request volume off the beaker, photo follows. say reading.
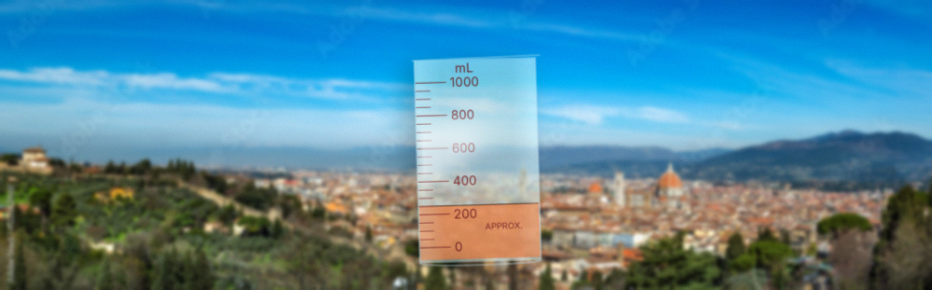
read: 250 mL
